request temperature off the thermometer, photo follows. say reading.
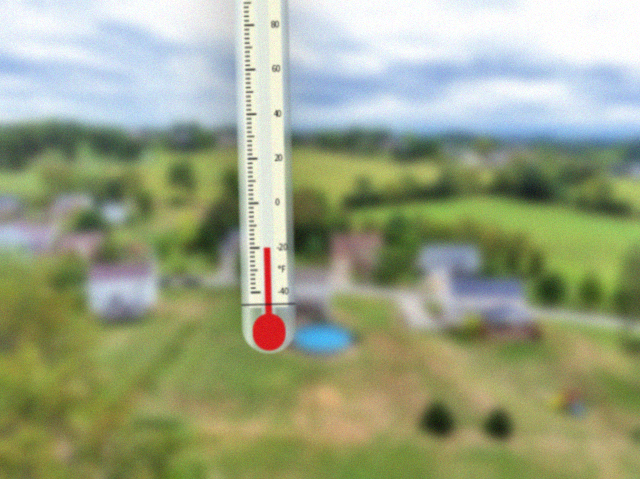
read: -20 °F
